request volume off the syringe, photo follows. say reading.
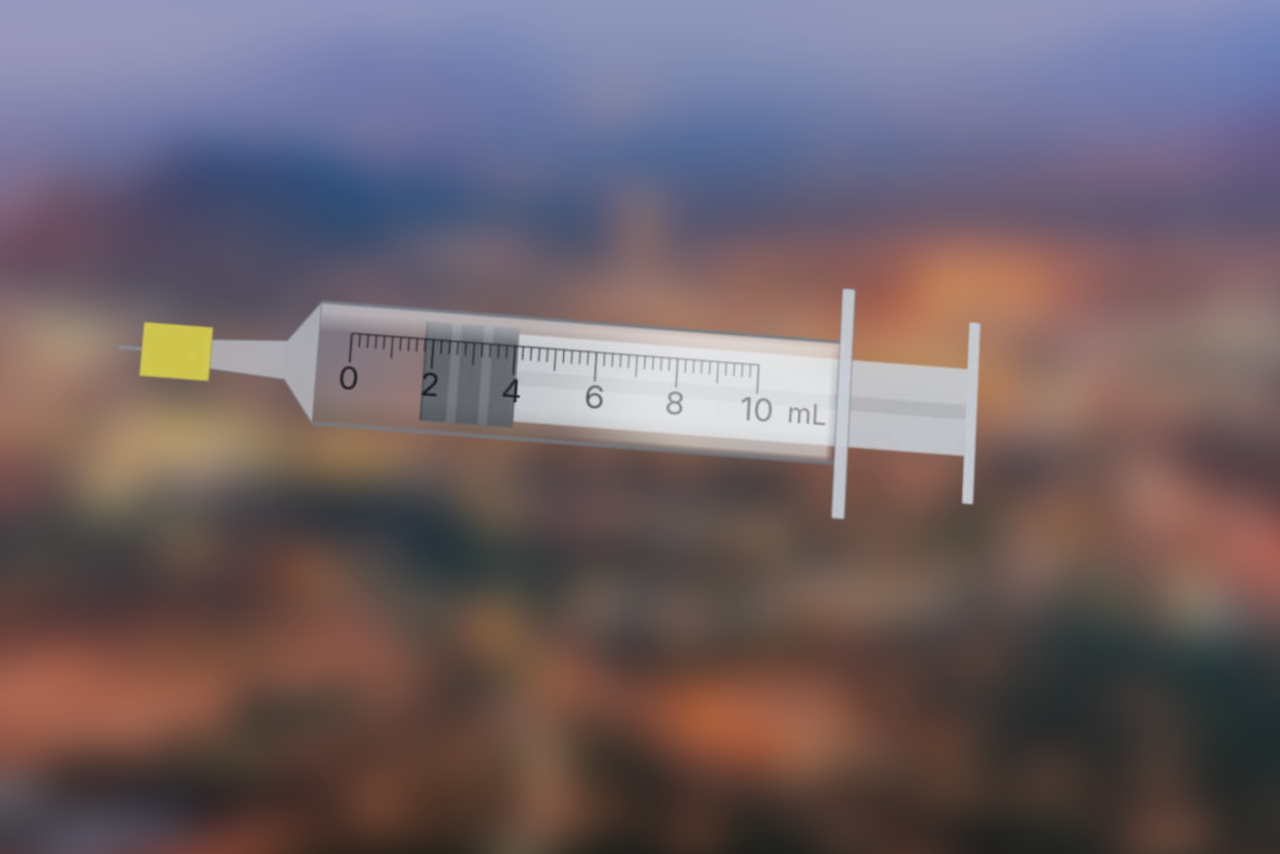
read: 1.8 mL
